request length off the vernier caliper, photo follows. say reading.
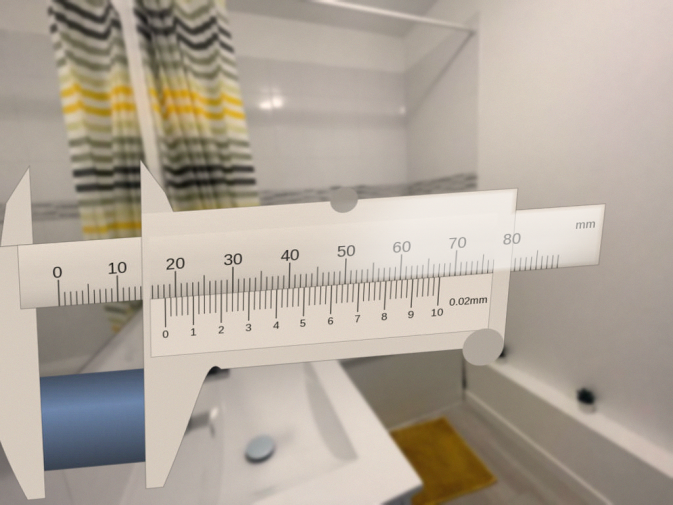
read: 18.2 mm
